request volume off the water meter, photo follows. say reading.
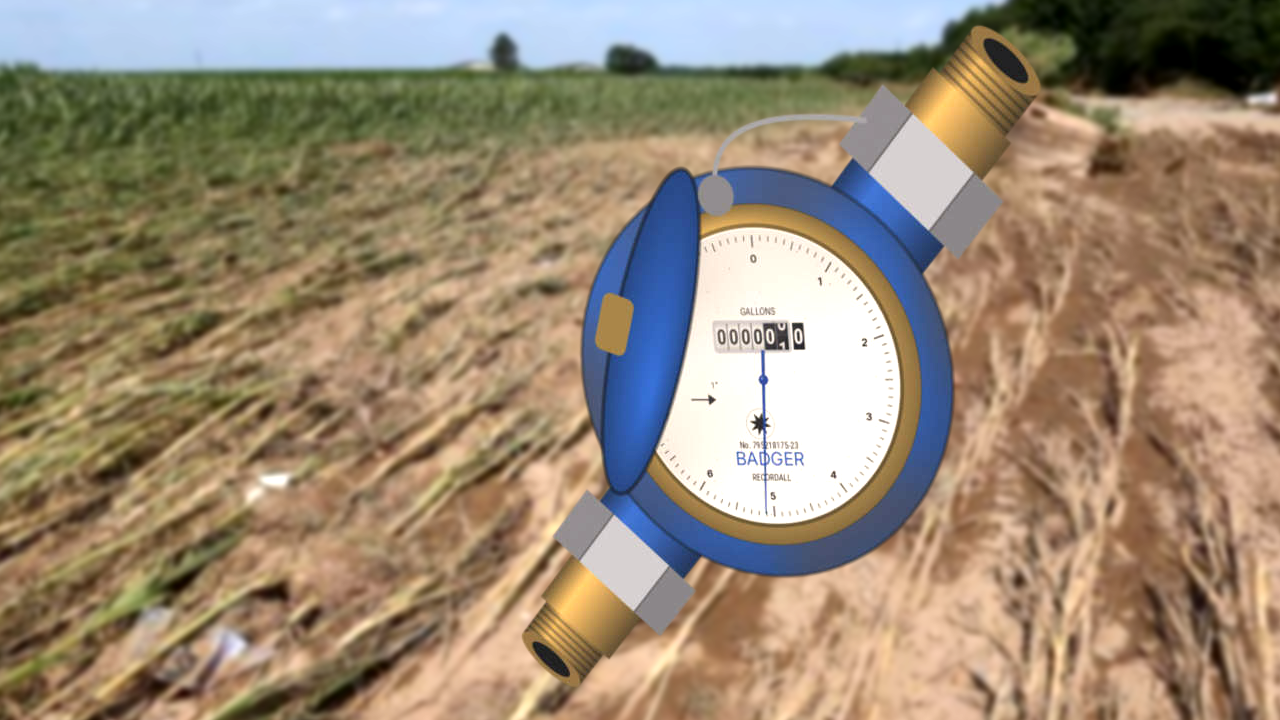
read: 5.1 gal
